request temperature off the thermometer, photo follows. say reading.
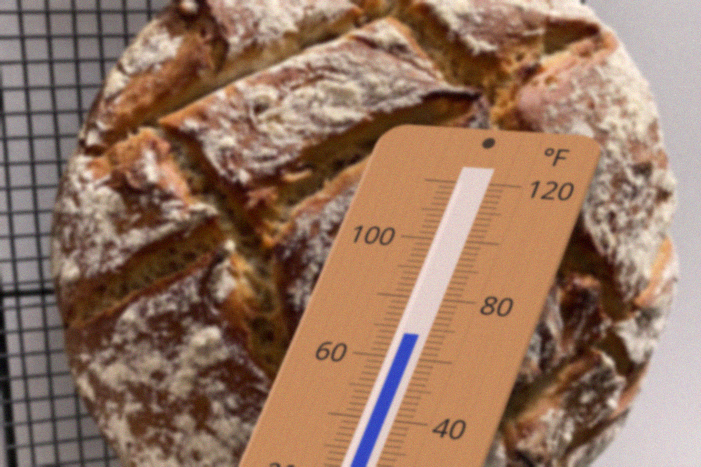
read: 68 °F
